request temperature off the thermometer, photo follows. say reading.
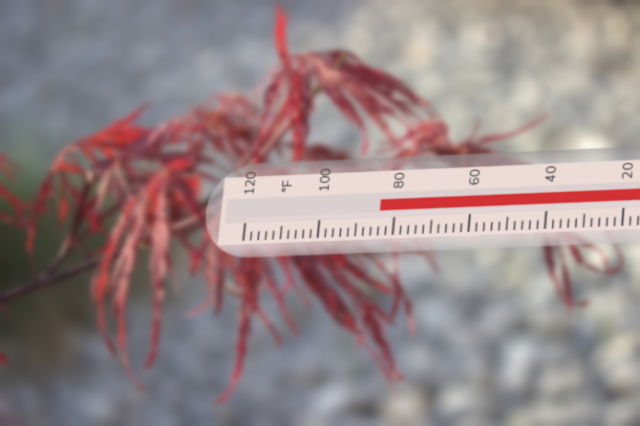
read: 84 °F
